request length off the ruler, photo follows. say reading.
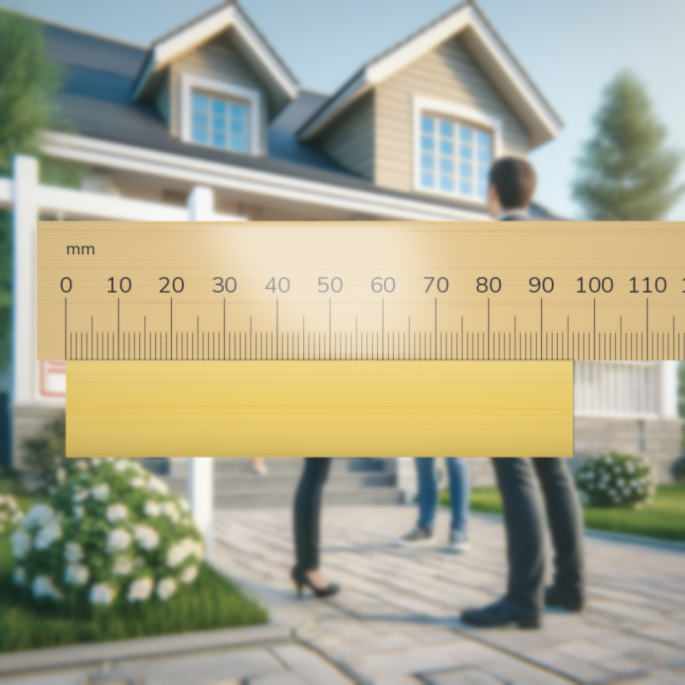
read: 96 mm
